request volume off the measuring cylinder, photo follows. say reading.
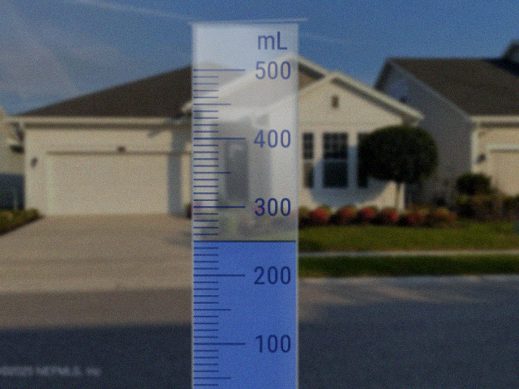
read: 250 mL
